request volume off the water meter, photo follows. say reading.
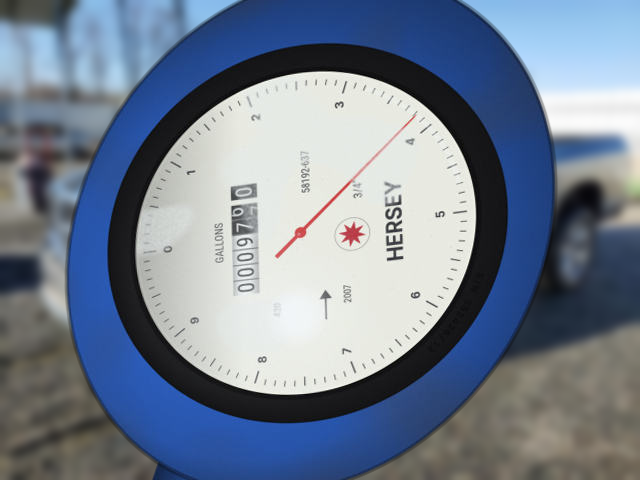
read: 9763.8 gal
